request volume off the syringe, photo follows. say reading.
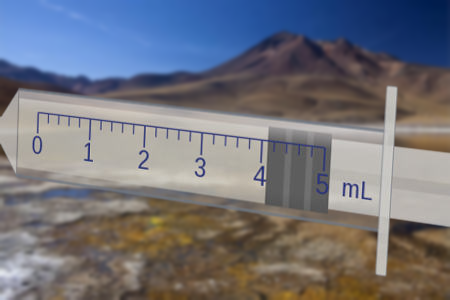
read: 4.1 mL
